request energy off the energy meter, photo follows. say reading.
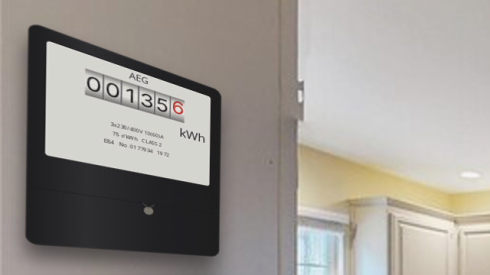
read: 135.6 kWh
